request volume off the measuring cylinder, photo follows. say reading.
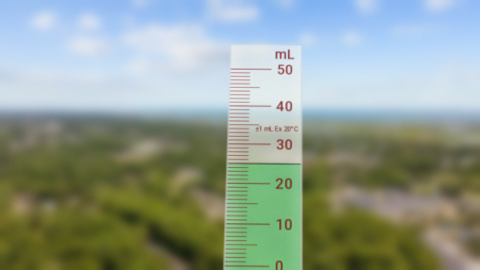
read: 25 mL
